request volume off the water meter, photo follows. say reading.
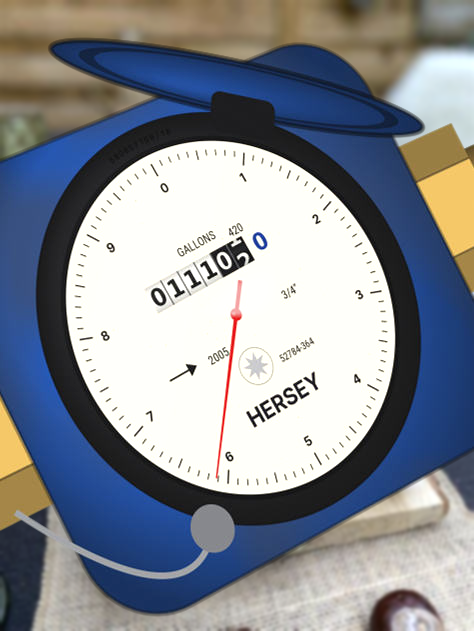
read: 111016.1 gal
